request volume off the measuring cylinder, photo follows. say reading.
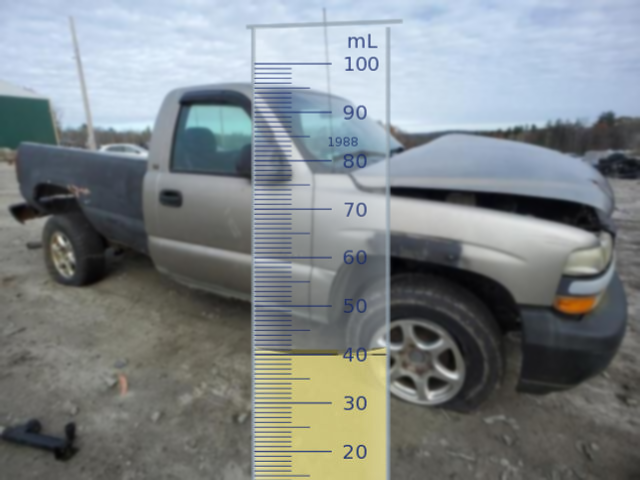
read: 40 mL
